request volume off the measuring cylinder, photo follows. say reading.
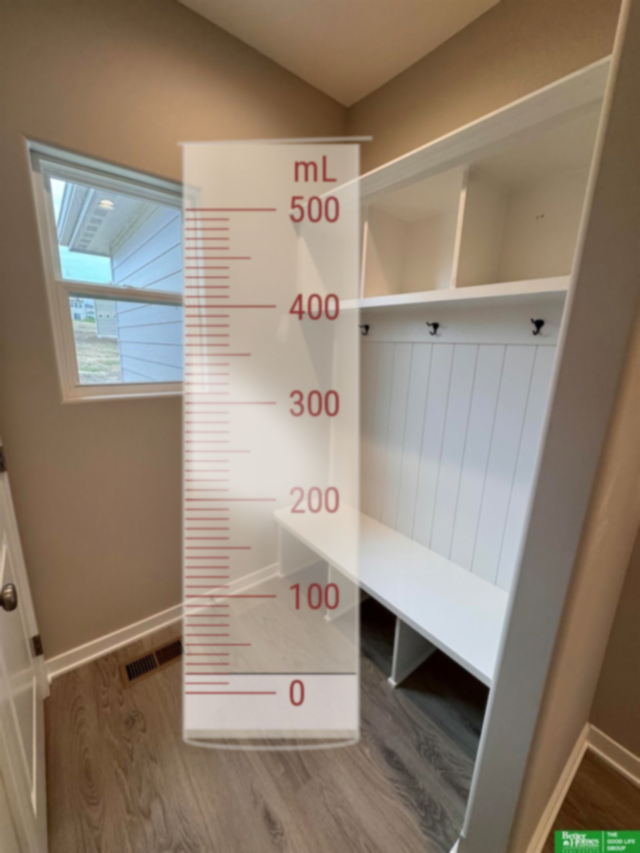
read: 20 mL
